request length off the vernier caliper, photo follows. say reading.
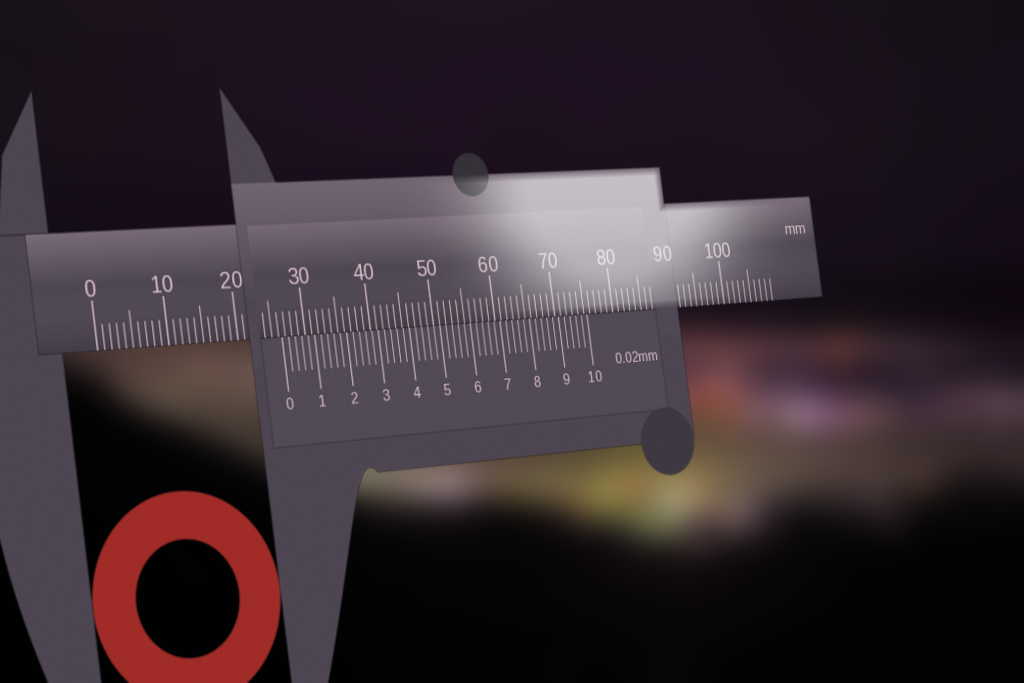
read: 26.5 mm
